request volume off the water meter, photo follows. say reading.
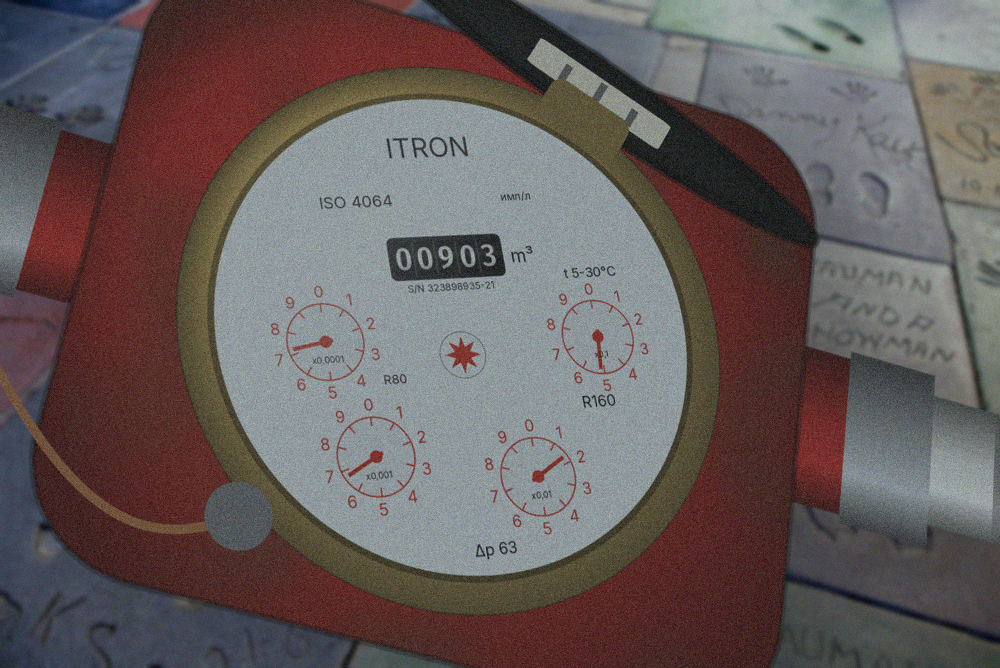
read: 903.5167 m³
